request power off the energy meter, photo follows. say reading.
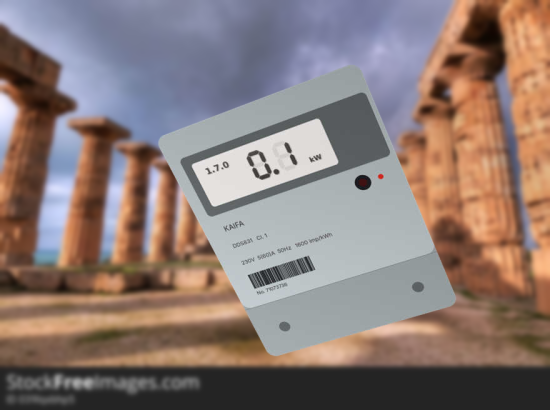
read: 0.1 kW
